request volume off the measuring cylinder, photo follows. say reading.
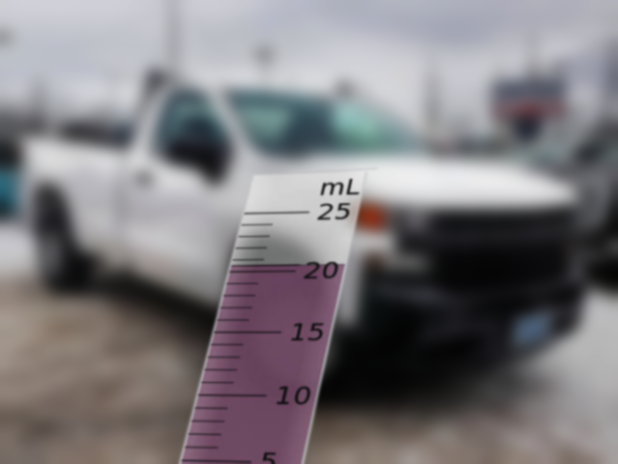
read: 20.5 mL
